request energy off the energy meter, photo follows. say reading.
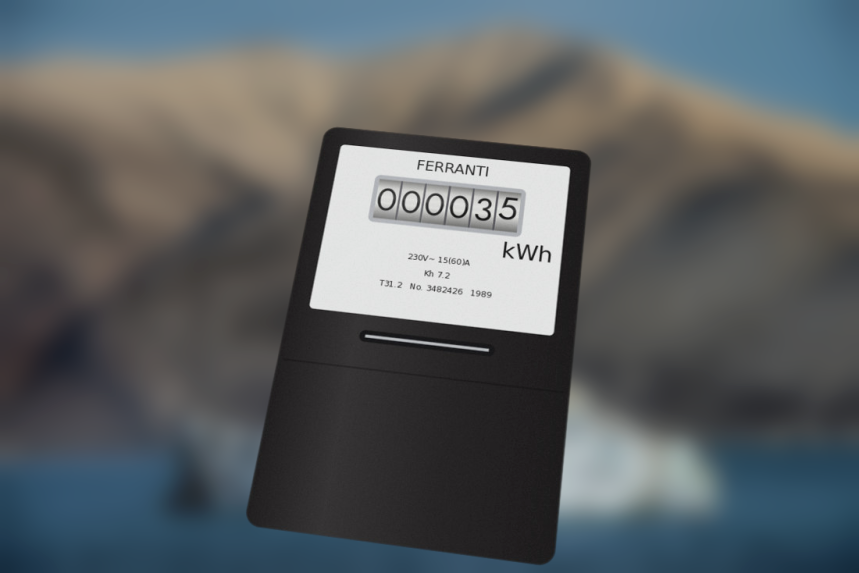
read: 35 kWh
